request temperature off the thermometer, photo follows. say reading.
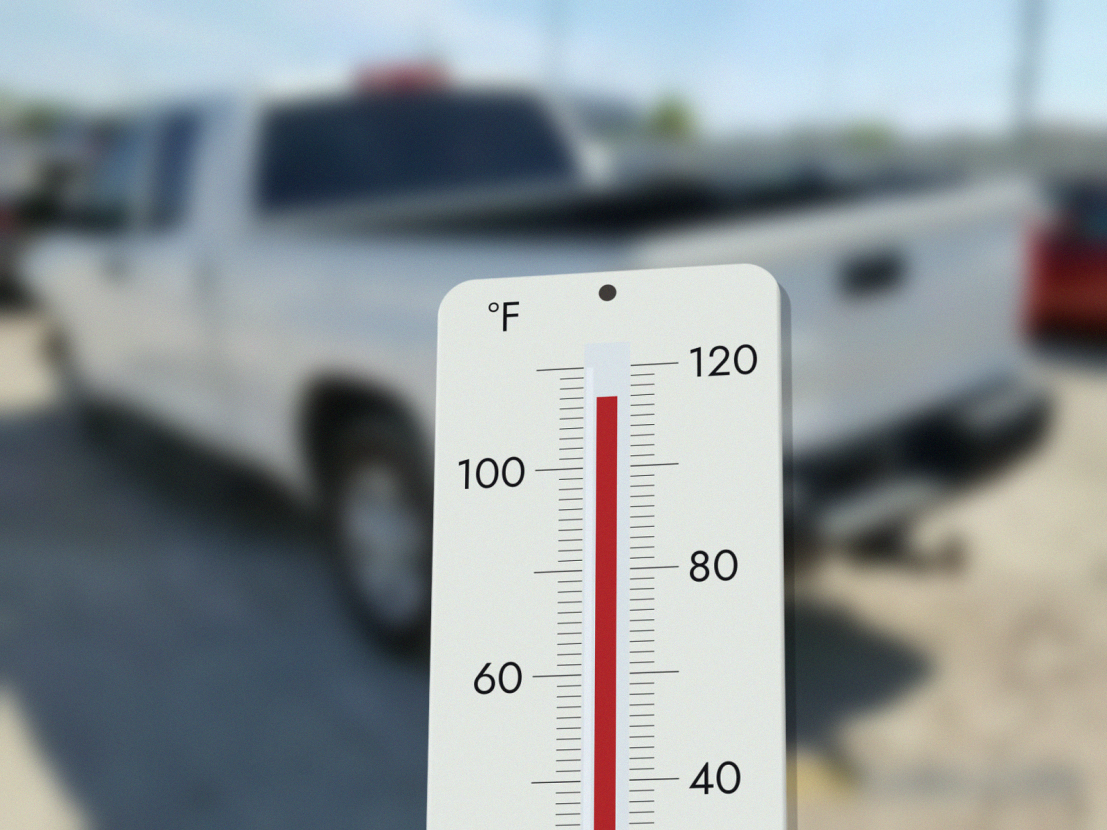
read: 114 °F
